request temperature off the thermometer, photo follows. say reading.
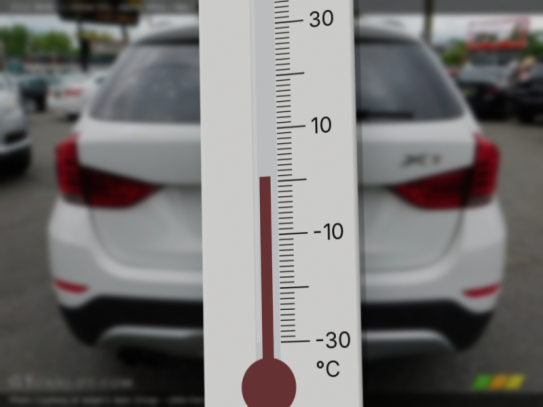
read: 1 °C
